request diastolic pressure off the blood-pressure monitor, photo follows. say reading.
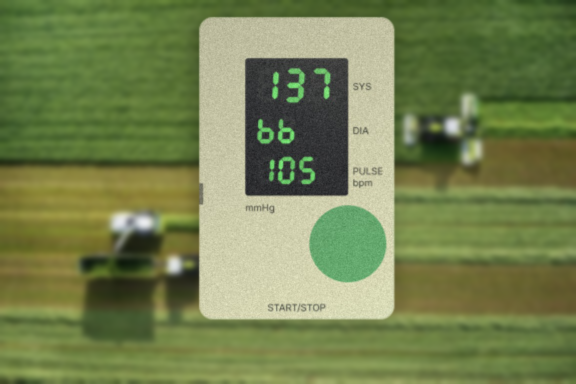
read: 66 mmHg
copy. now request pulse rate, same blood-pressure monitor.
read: 105 bpm
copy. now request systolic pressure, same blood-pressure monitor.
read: 137 mmHg
